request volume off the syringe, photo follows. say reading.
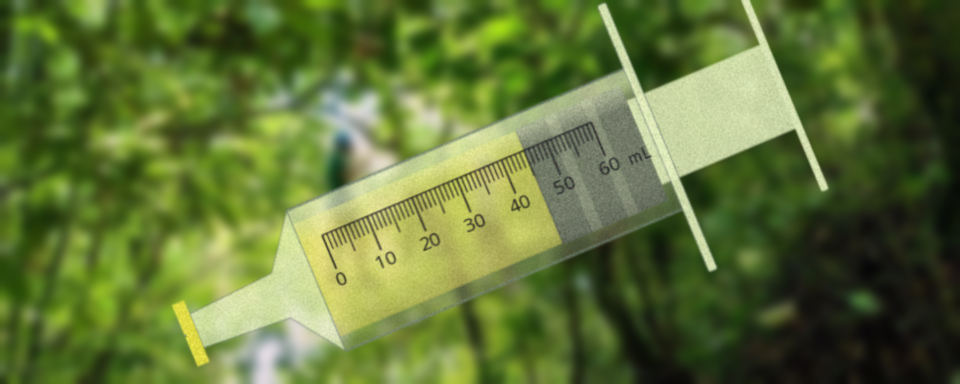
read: 45 mL
